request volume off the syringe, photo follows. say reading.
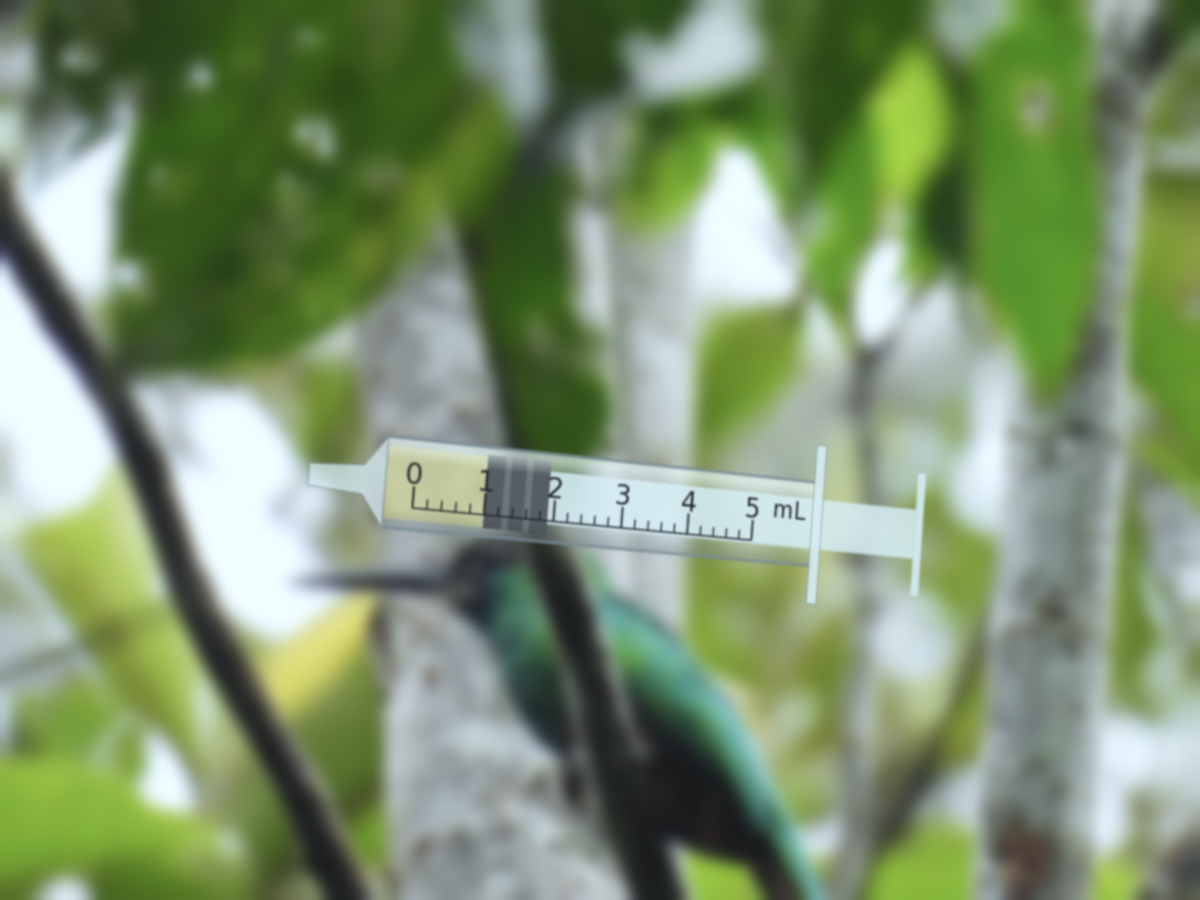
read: 1 mL
